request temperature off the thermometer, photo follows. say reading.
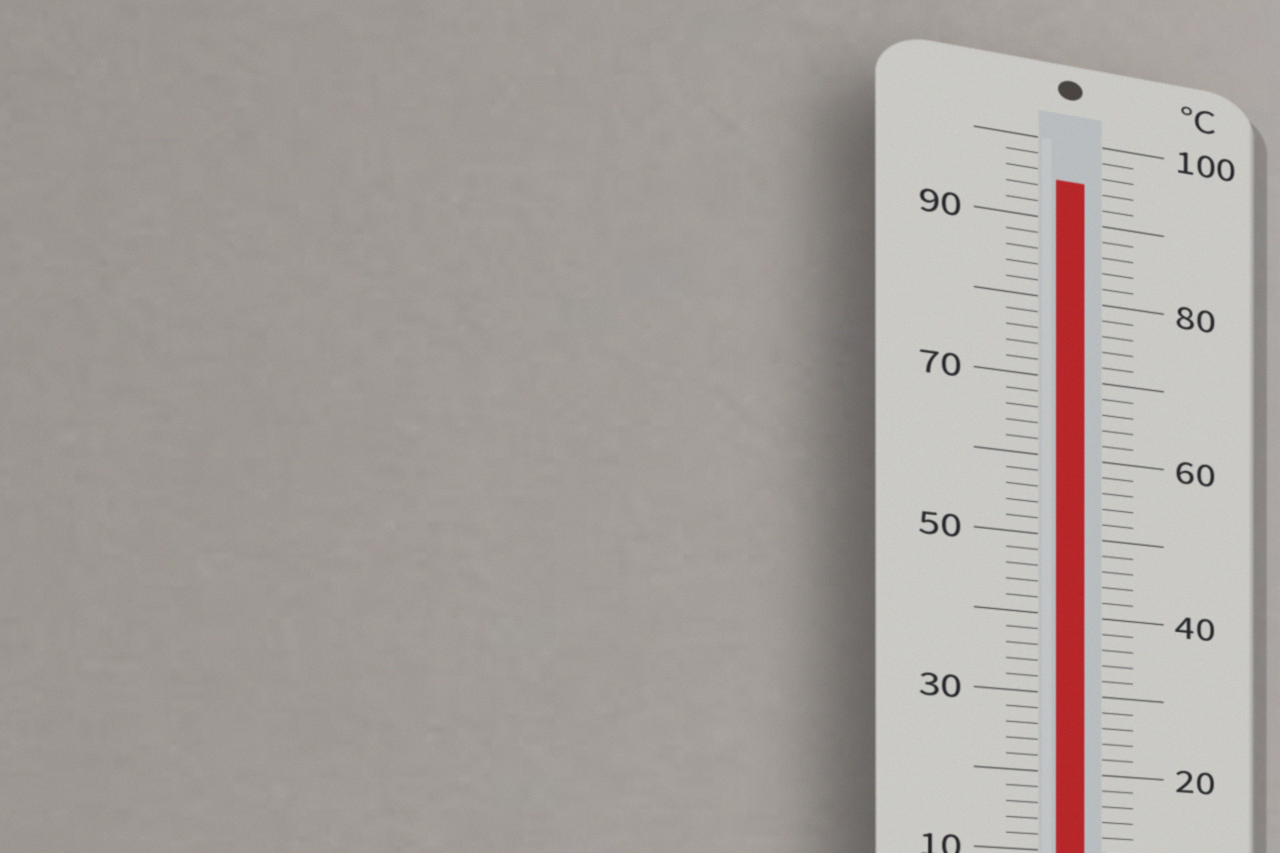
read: 95 °C
